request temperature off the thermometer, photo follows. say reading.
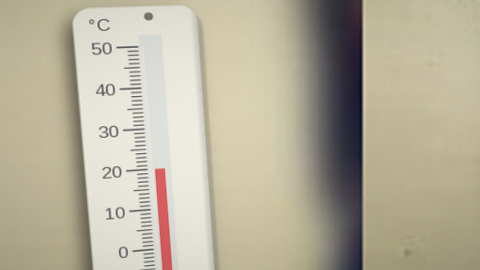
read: 20 °C
